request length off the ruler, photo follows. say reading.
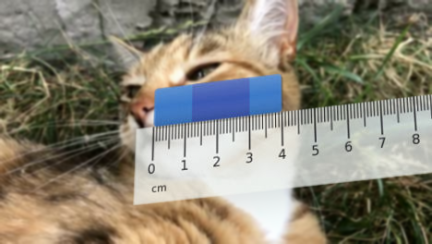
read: 4 cm
